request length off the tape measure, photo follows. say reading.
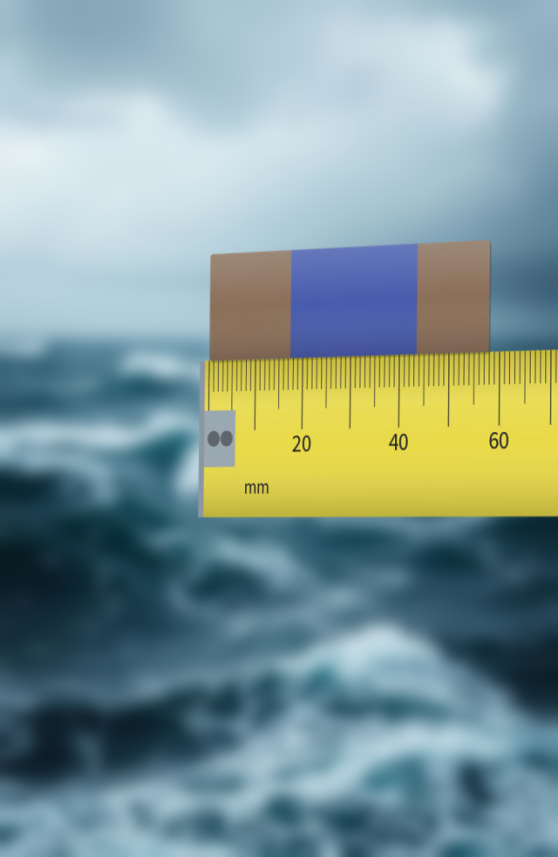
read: 58 mm
